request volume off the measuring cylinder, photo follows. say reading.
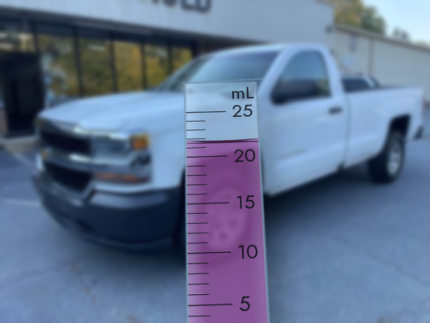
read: 21.5 mL
